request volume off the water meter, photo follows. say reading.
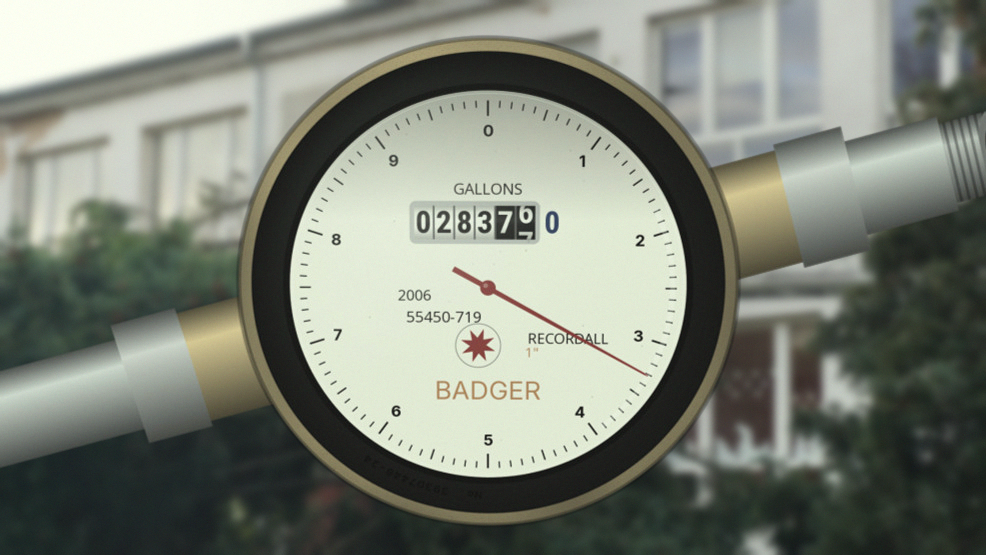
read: 283763.3 gal
